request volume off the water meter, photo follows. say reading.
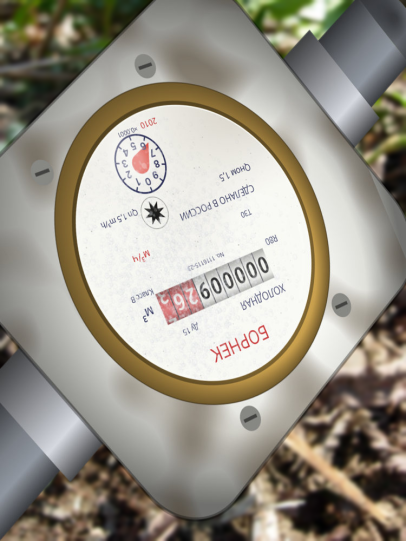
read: 9.2626 m³
